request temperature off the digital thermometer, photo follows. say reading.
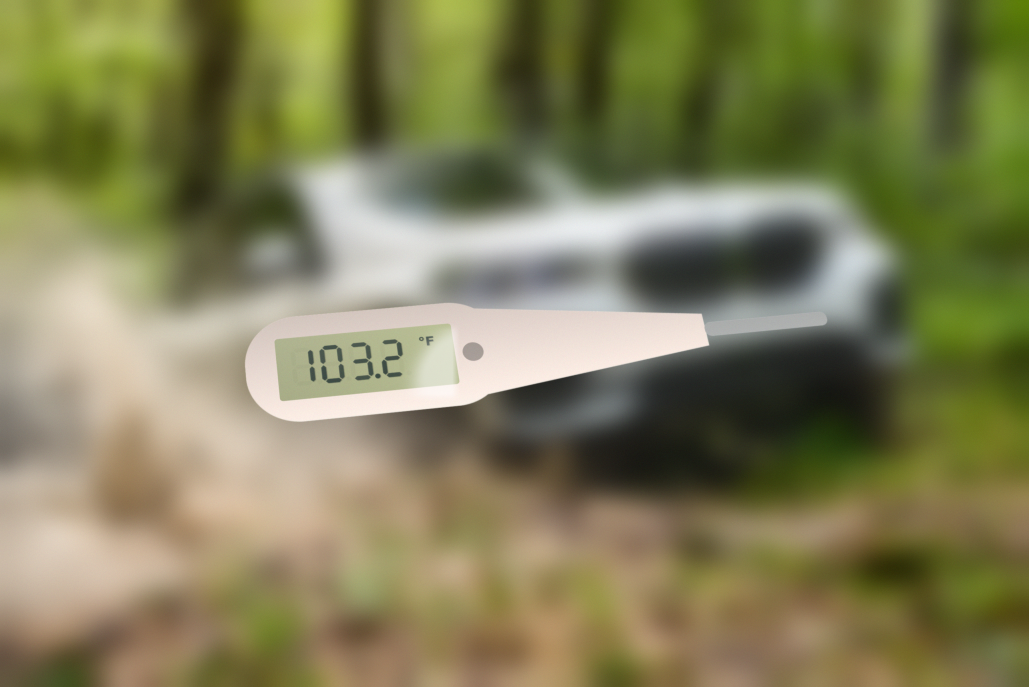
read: 103.2 °F
